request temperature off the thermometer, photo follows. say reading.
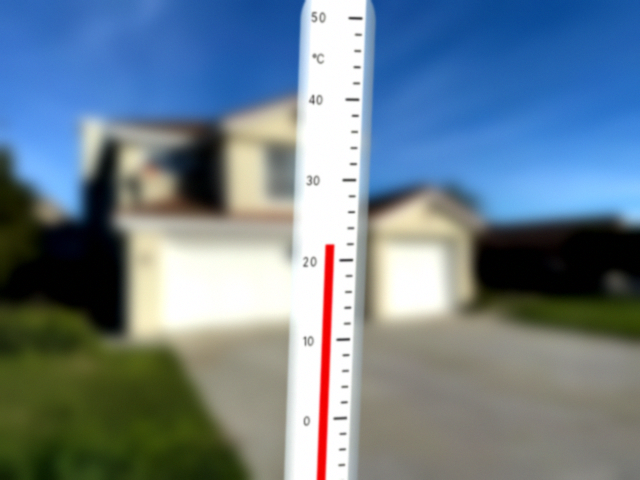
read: 22 °C
